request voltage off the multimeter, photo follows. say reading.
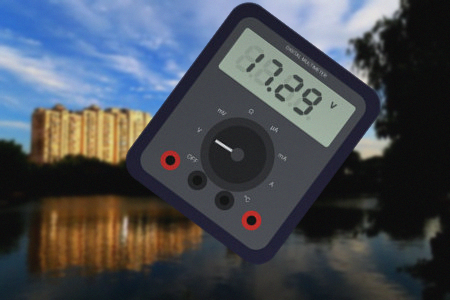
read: 17.29 V
